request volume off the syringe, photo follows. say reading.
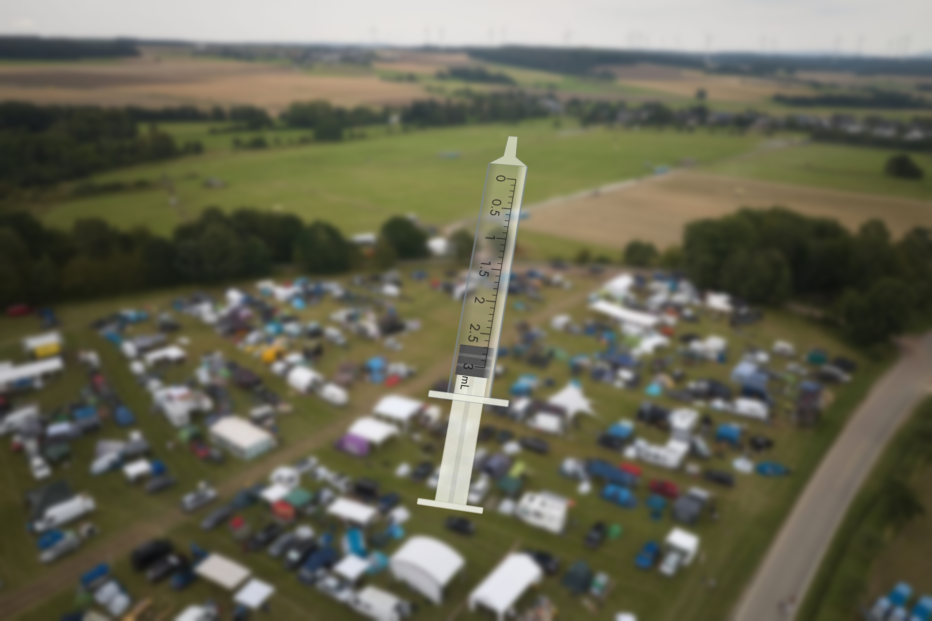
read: 2.7 mL
